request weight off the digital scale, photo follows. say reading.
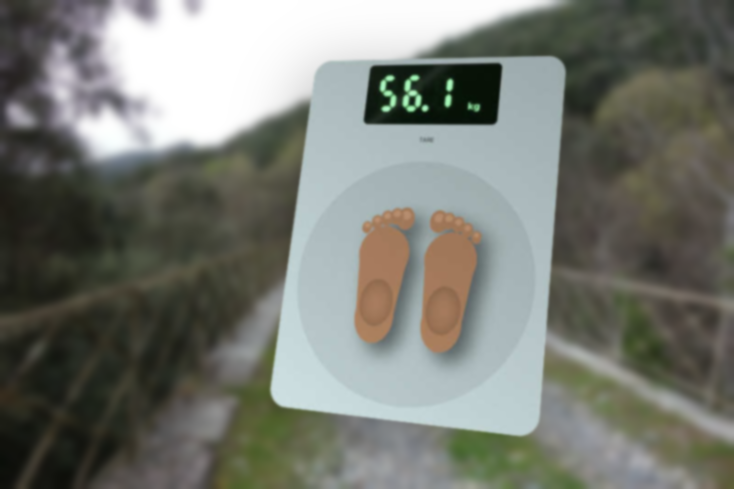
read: 56.1 kg
